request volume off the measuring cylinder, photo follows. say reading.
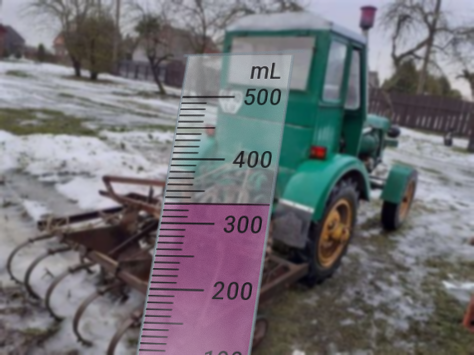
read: 330 mL
